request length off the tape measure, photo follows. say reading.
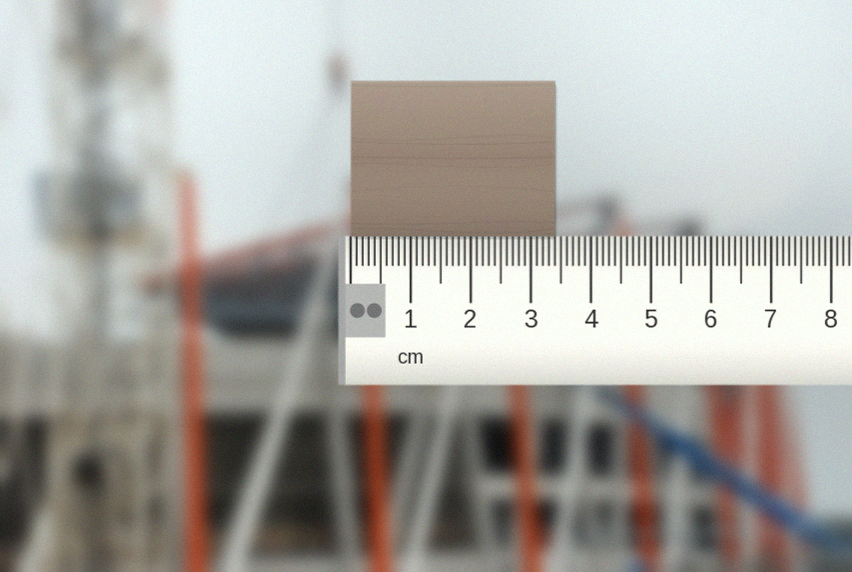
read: 3.4 cm
